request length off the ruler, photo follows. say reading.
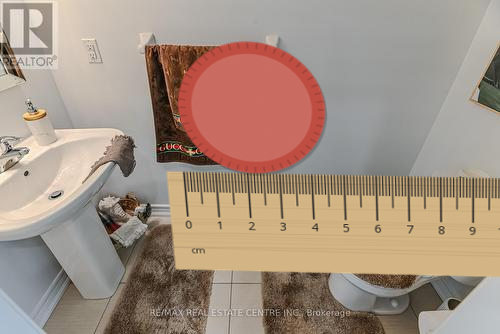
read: 4.5 cm
